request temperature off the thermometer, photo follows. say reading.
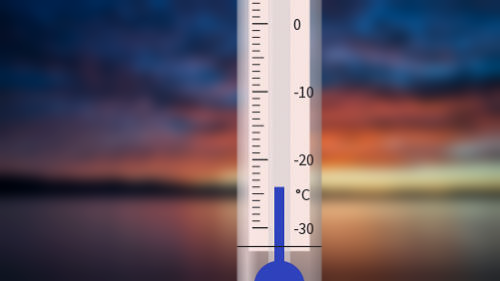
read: -24 °C
